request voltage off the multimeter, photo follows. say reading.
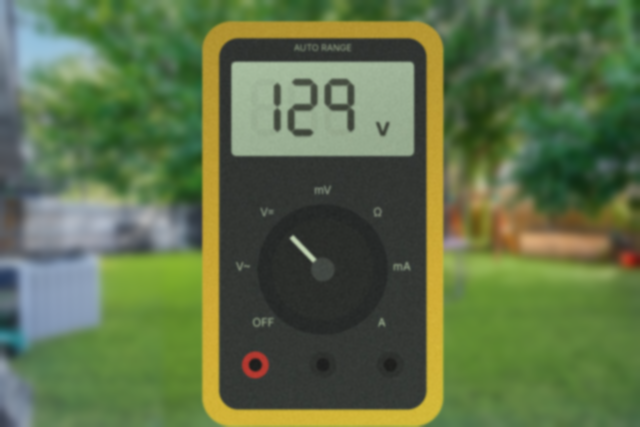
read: 129 V
